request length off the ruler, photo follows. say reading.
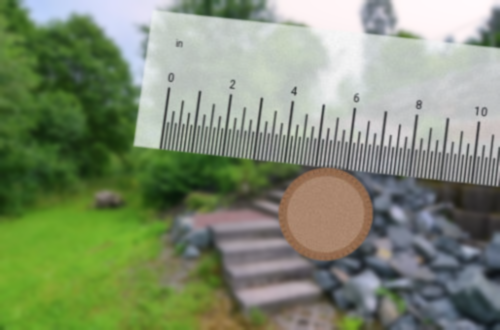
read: 3 in
